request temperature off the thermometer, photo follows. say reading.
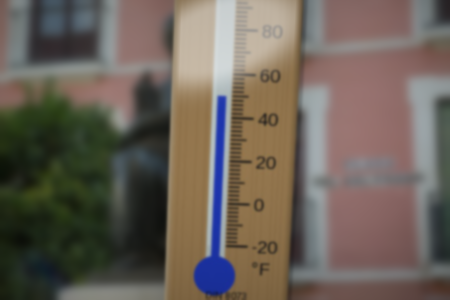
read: 50 °F
